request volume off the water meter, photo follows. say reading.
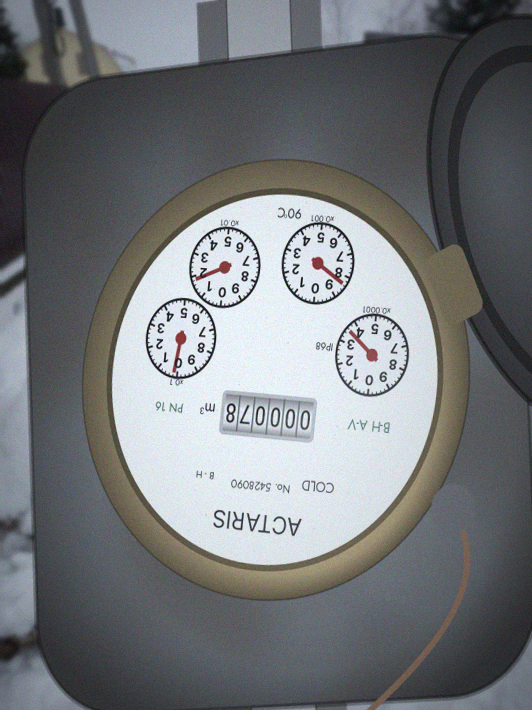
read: 78.0183 m³
